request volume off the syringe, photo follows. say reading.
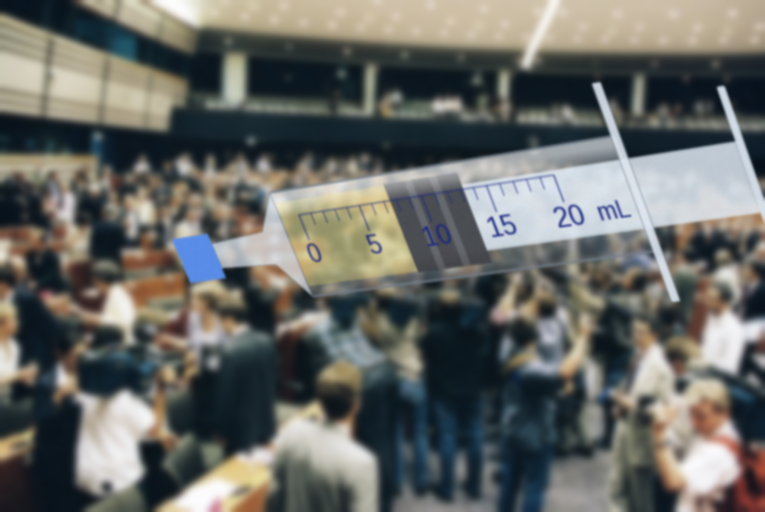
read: 7.5 mL
